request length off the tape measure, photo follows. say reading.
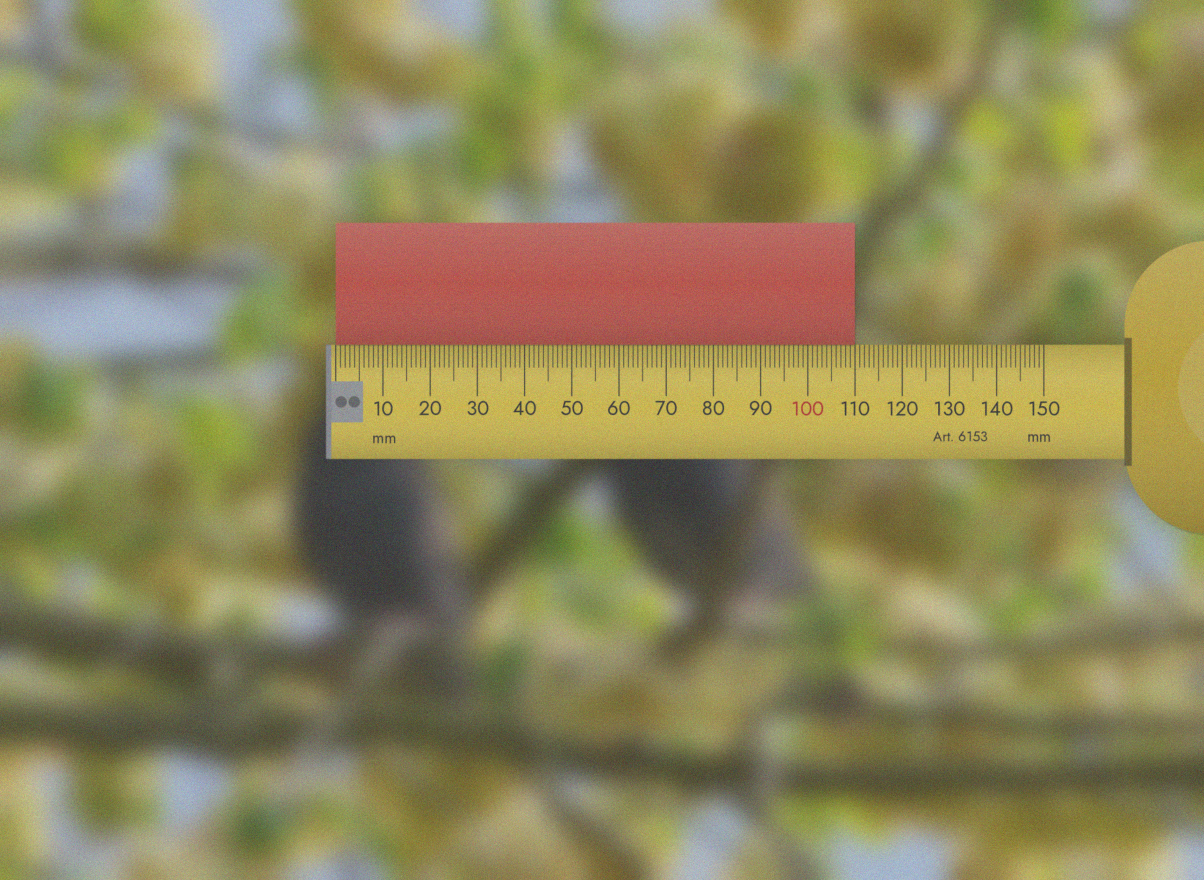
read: 110 mm
